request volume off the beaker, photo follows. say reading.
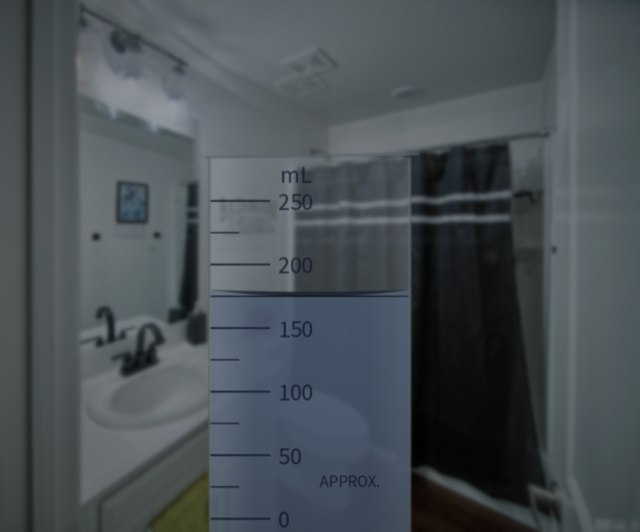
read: 175 mL
